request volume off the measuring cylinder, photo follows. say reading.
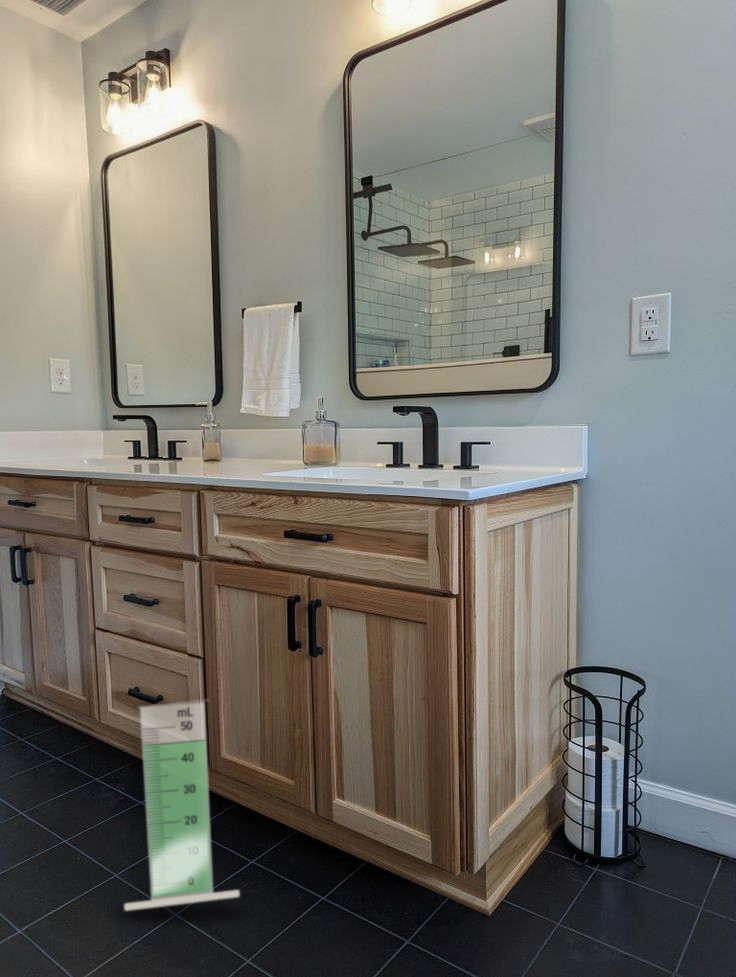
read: 45 mL
